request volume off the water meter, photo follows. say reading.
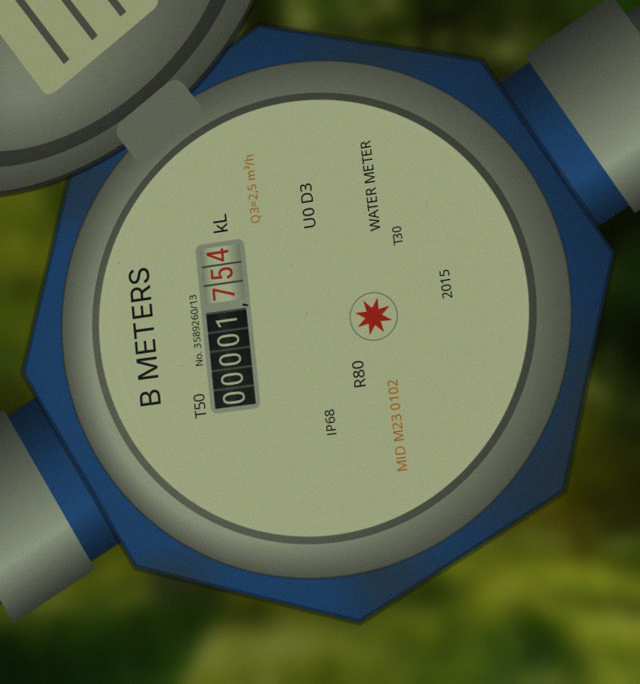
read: 1.754 kL
